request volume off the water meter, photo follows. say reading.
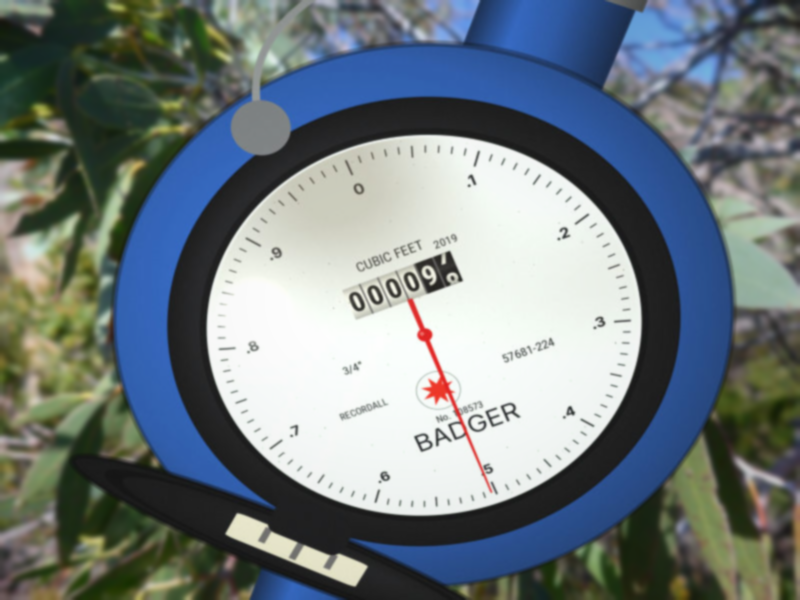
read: 97.50 ft³
